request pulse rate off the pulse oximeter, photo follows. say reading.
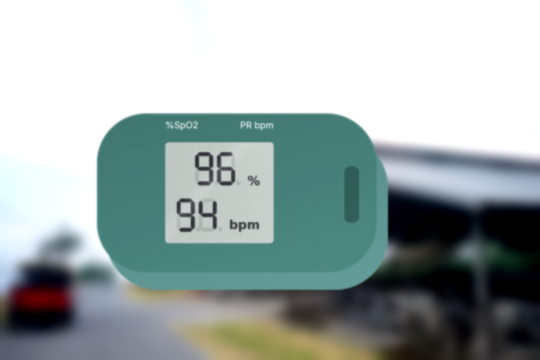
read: 94 bpm
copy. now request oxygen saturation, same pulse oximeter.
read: 96 %
